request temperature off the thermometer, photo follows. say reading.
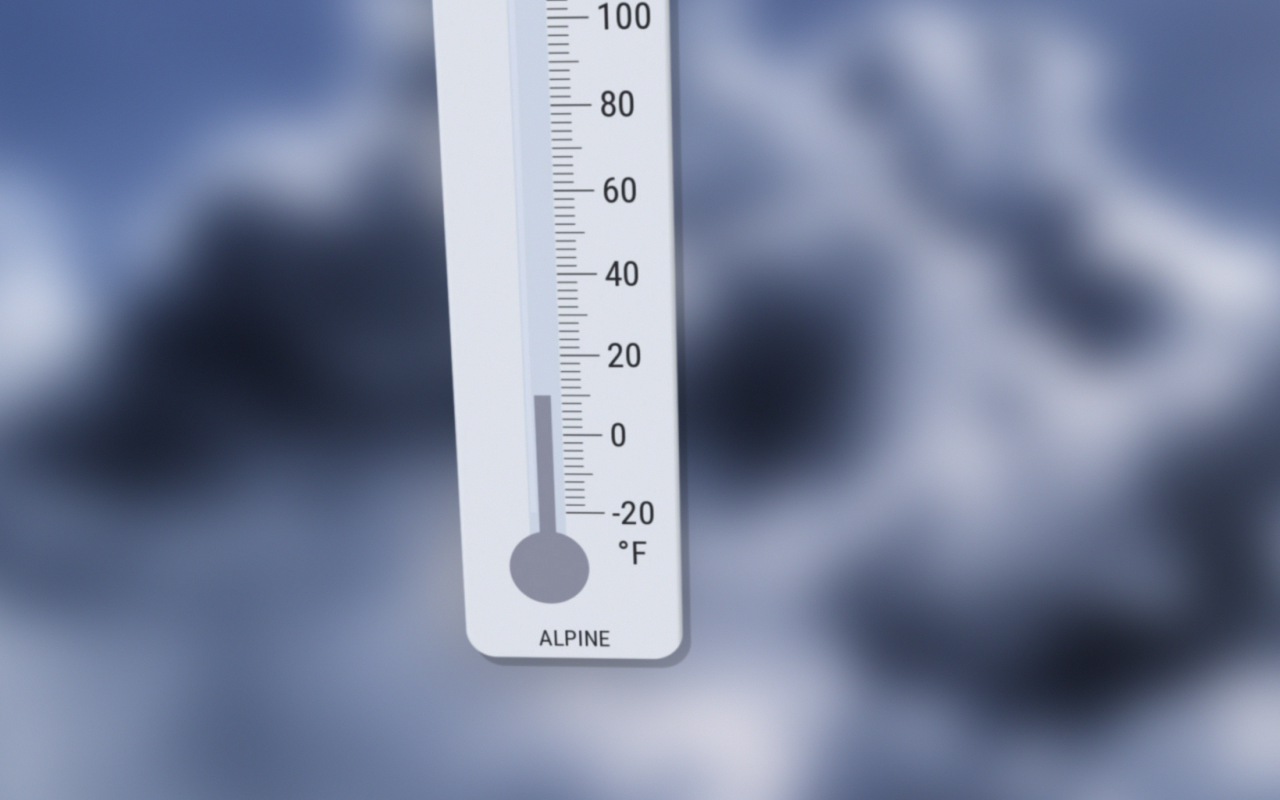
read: 10 °F
